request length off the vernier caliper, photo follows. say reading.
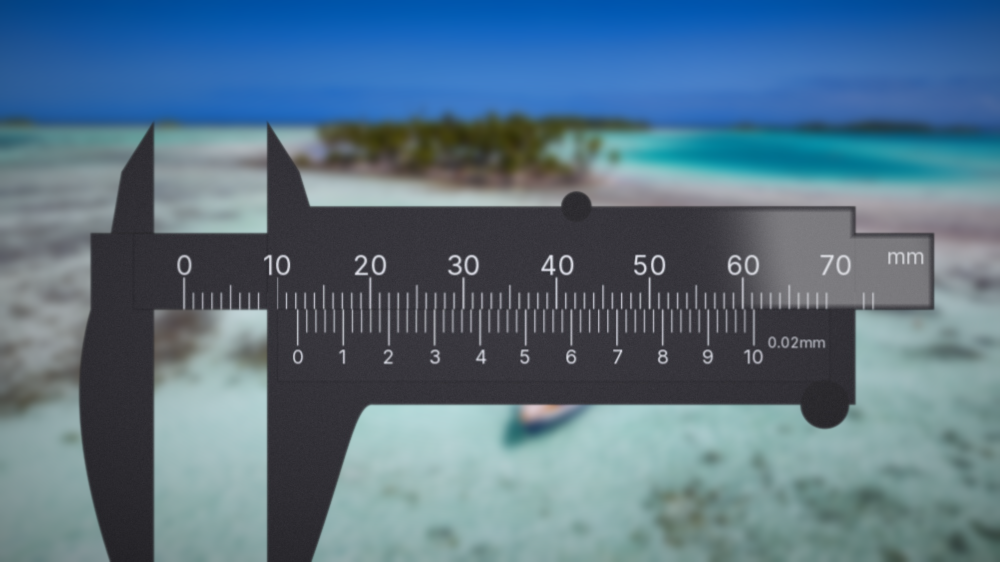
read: 12.2 mm
